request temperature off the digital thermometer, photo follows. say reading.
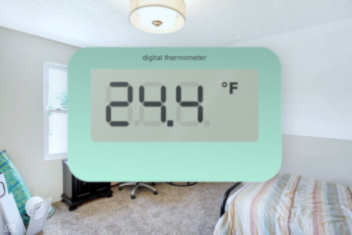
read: 24.4 °F
